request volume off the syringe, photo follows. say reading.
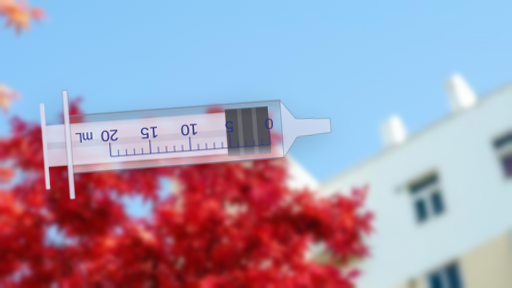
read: 0 mL
